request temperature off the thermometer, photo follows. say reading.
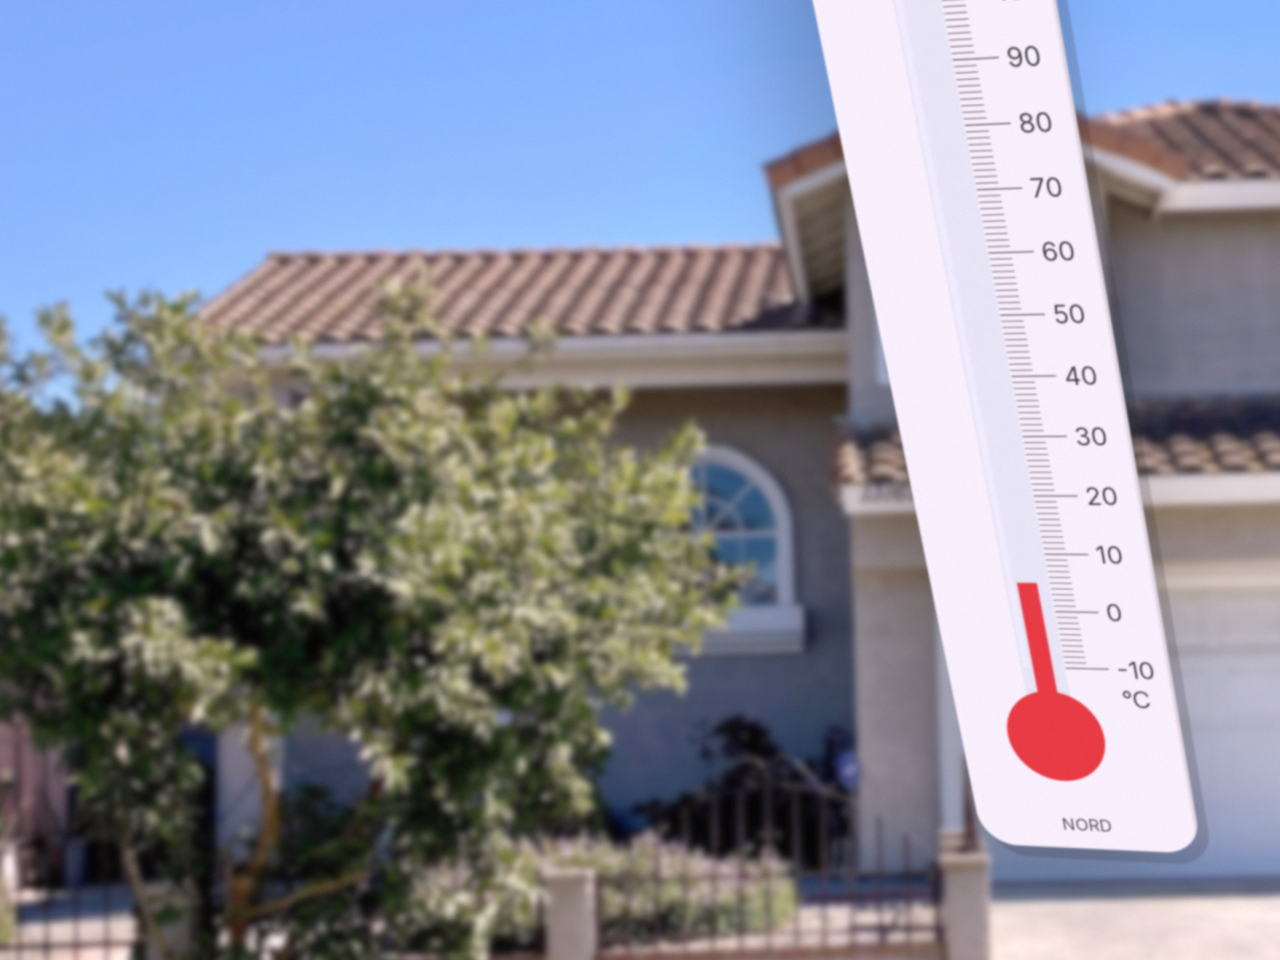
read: 5 °C
